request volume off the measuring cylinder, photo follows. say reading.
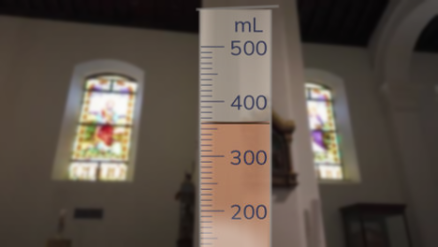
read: 360 mL
